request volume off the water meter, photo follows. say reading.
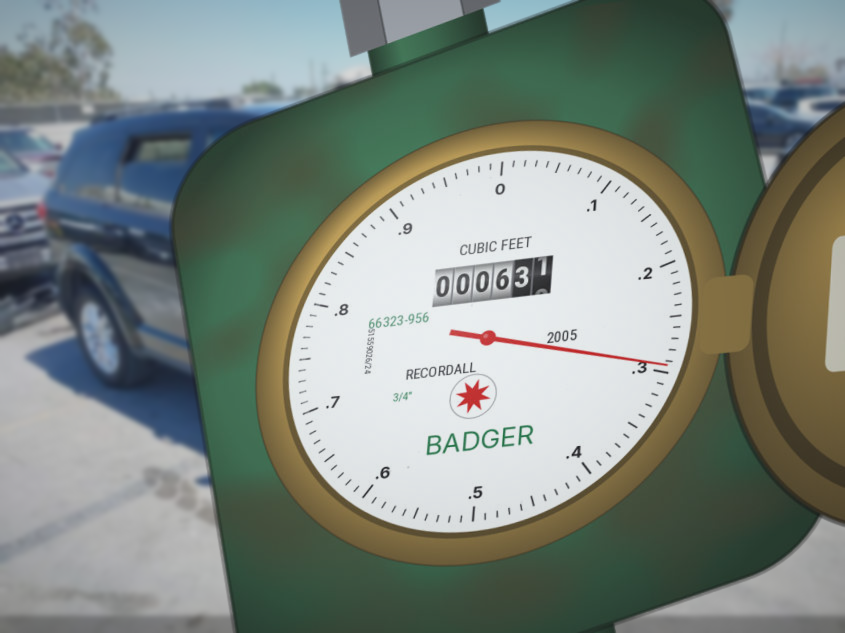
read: 631.29 ft³
